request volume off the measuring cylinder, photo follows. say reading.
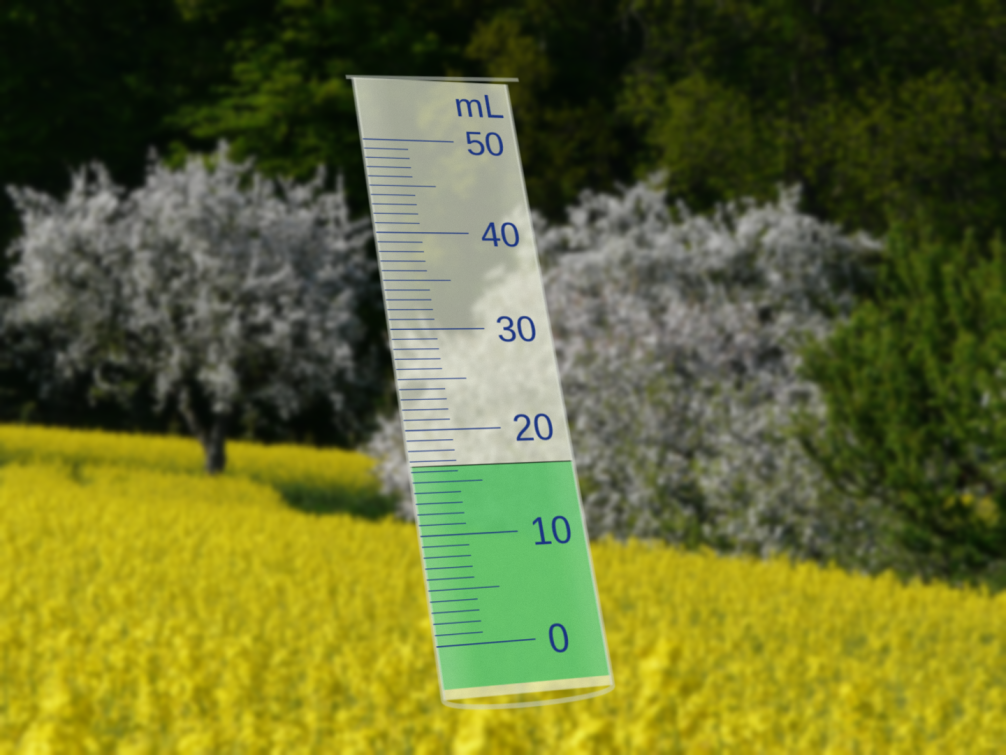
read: 16.5 mL
